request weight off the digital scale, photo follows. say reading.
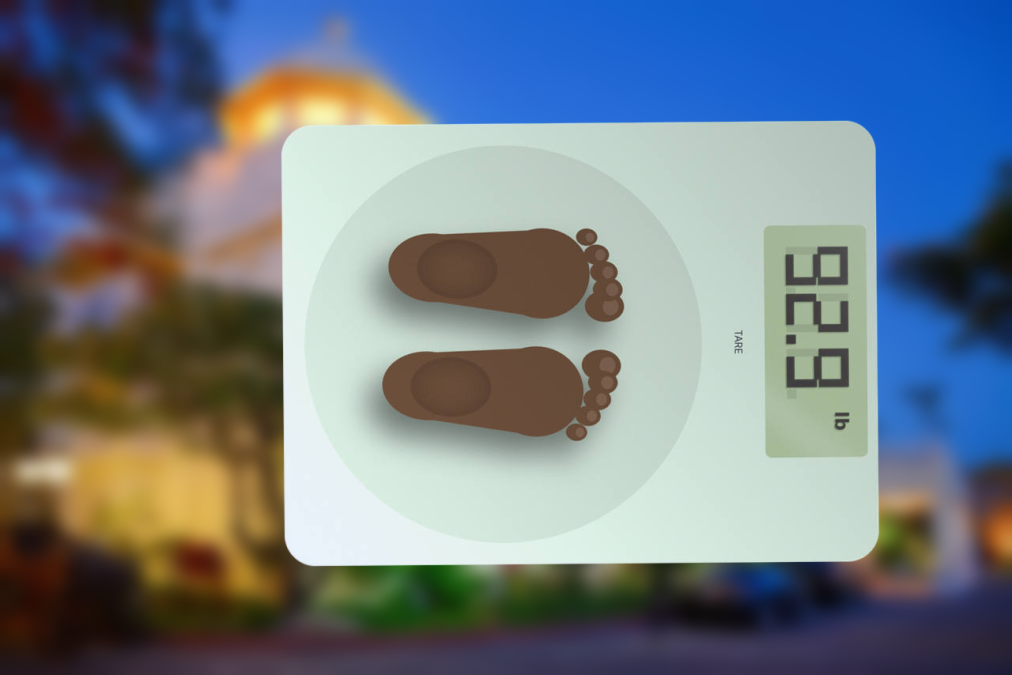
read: 92.9 lb
